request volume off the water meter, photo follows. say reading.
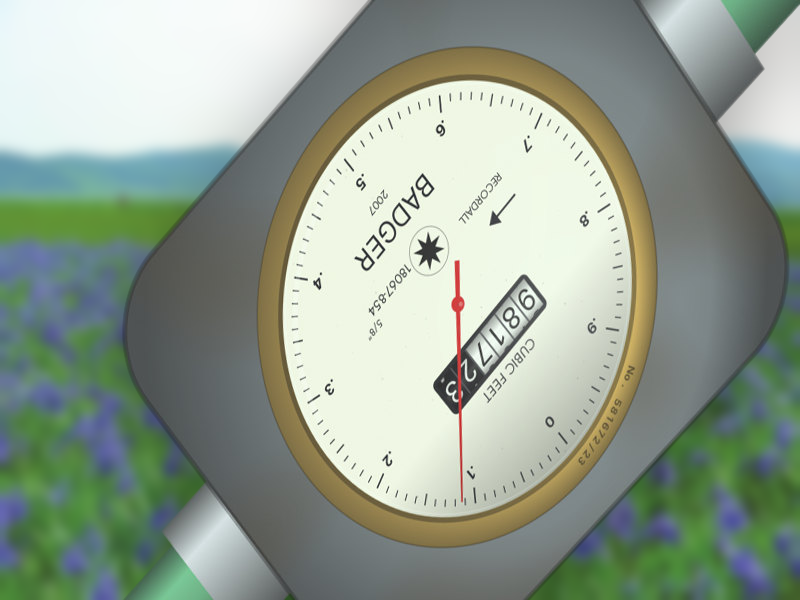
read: 981723.11 ft³
